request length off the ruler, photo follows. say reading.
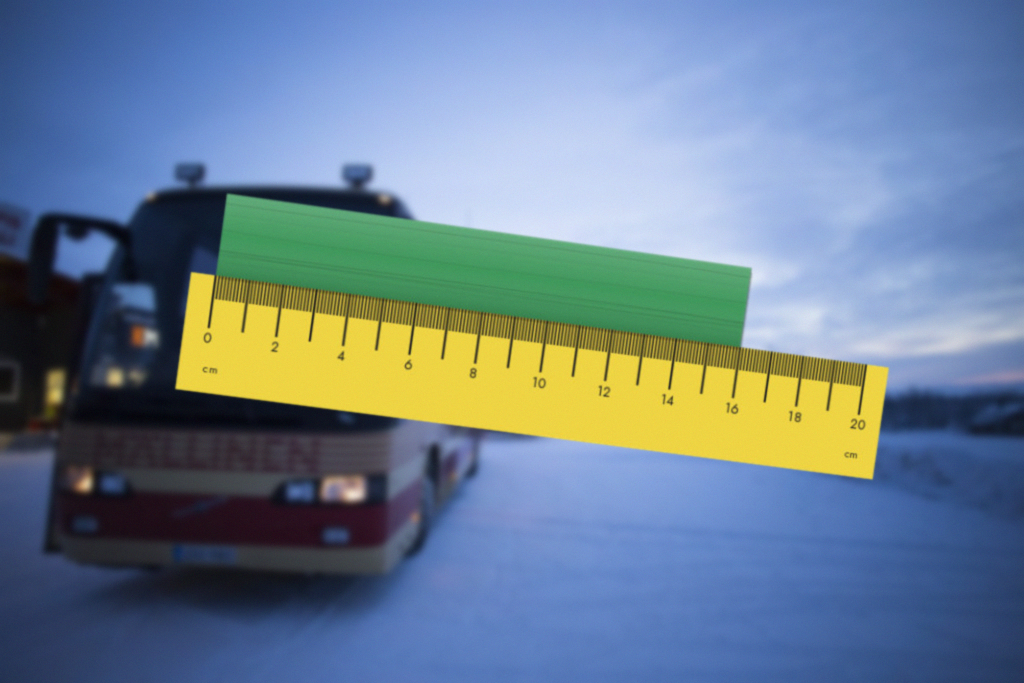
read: 16 cm
